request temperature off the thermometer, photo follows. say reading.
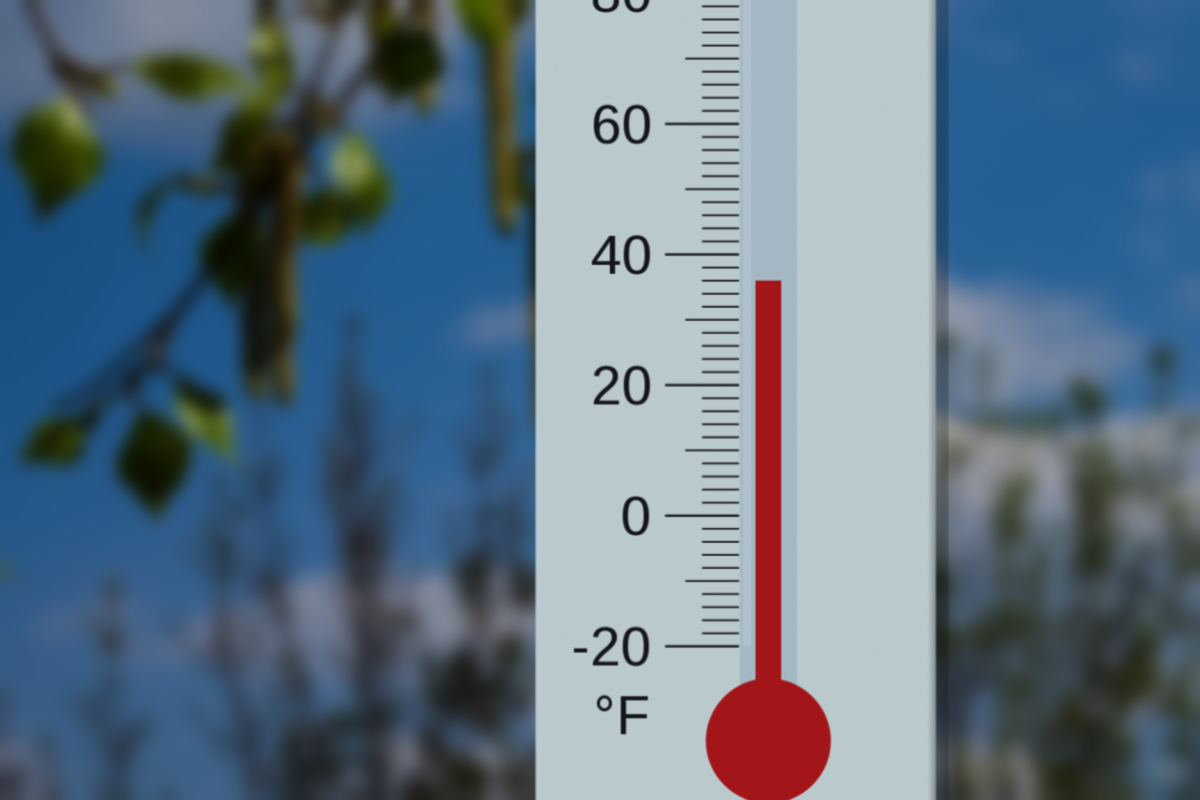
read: 36 °F
